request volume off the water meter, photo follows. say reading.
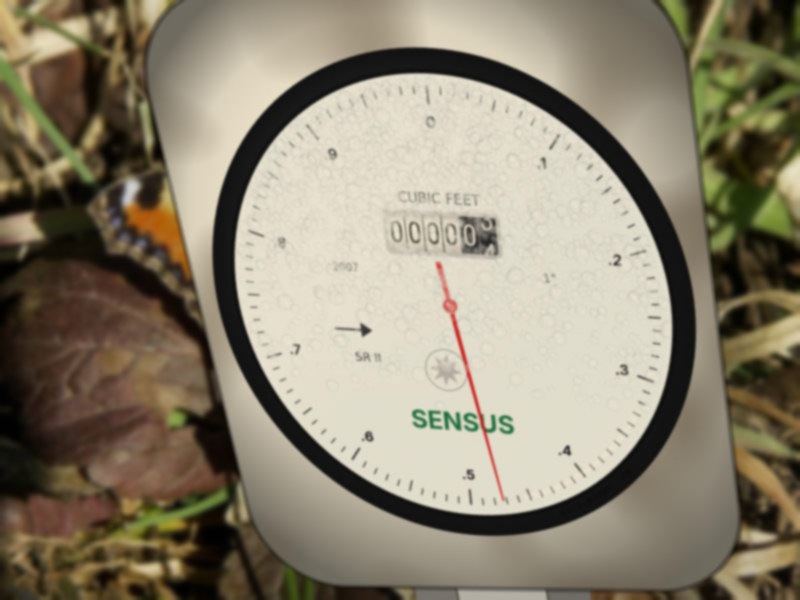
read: 3.47 ft³
